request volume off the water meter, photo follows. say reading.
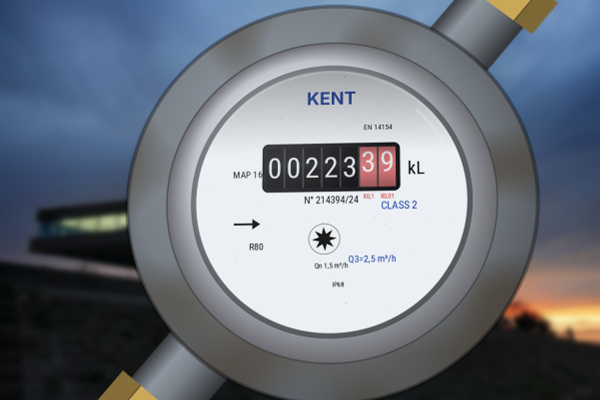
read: 223.39 kL
